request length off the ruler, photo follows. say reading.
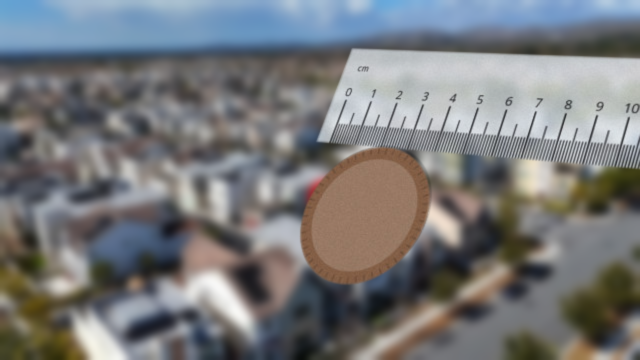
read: 4.5 cm
